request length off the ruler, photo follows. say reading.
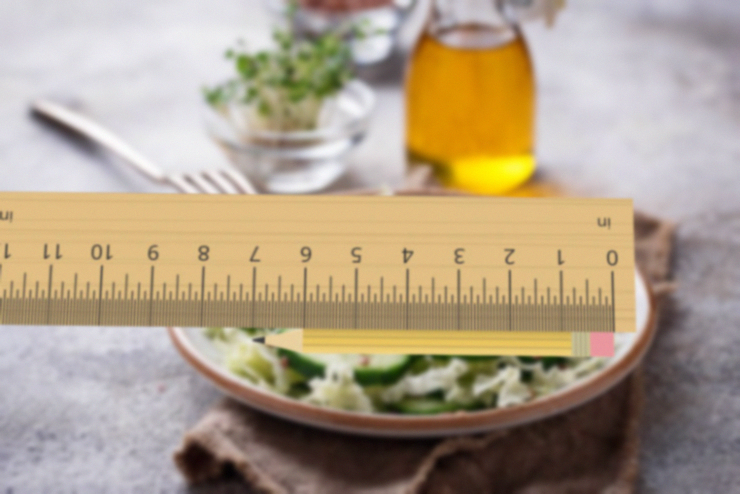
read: 7 in
